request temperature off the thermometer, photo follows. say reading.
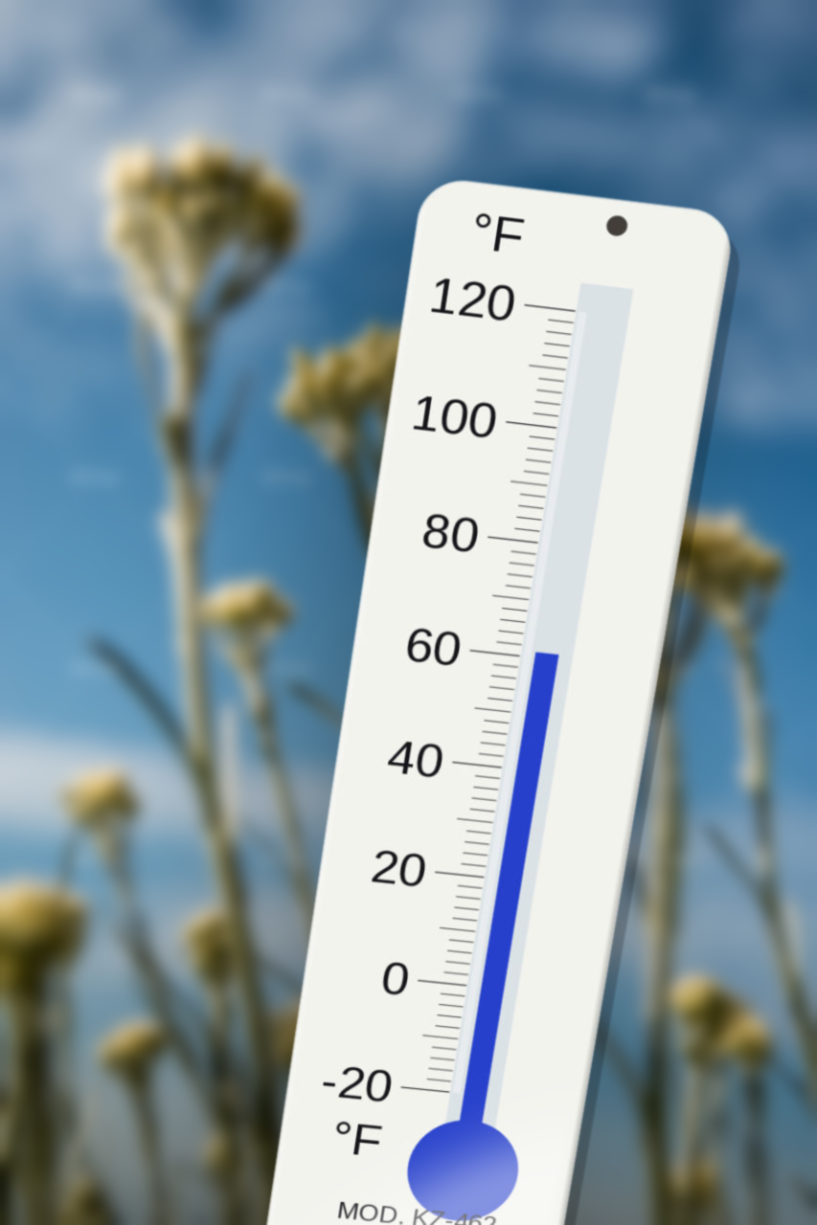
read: 61 °F
